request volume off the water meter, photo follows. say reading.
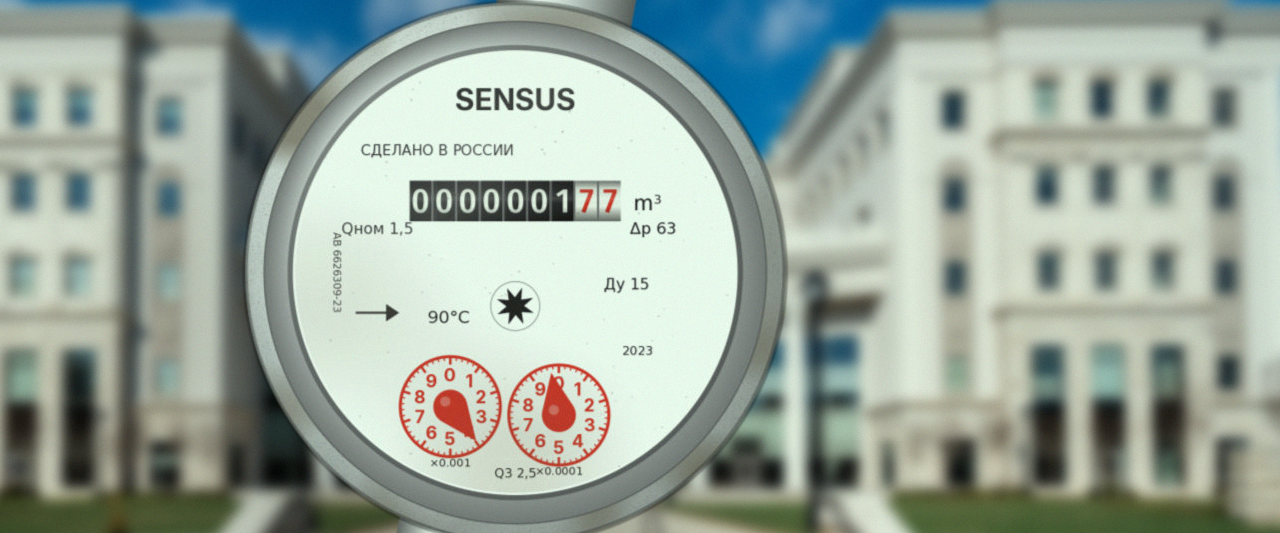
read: 1.7739 m³
